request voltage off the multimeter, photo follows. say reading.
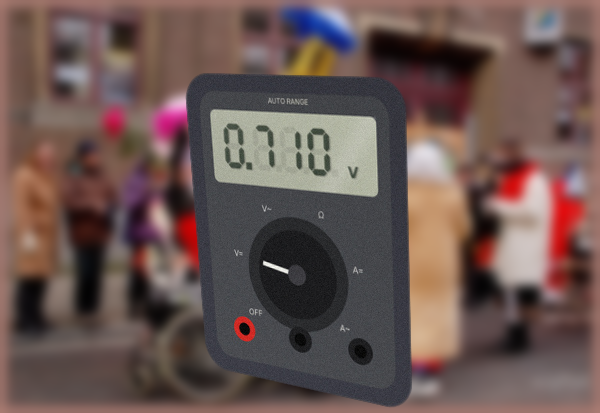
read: 0.710 V
